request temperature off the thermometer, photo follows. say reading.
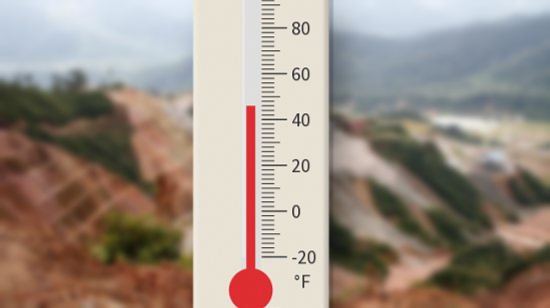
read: 46 °F
